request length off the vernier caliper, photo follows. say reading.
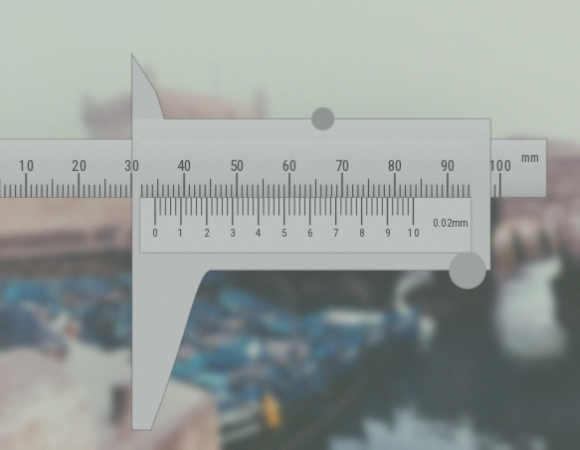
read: 34.5 mm
